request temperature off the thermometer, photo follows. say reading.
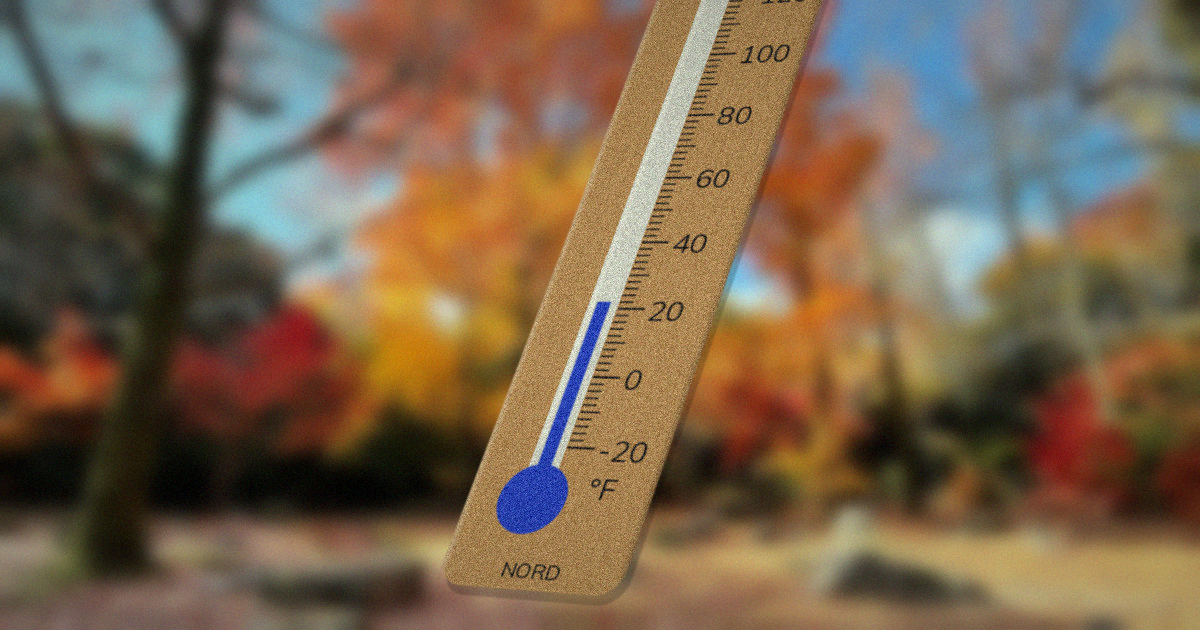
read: 22 °F
